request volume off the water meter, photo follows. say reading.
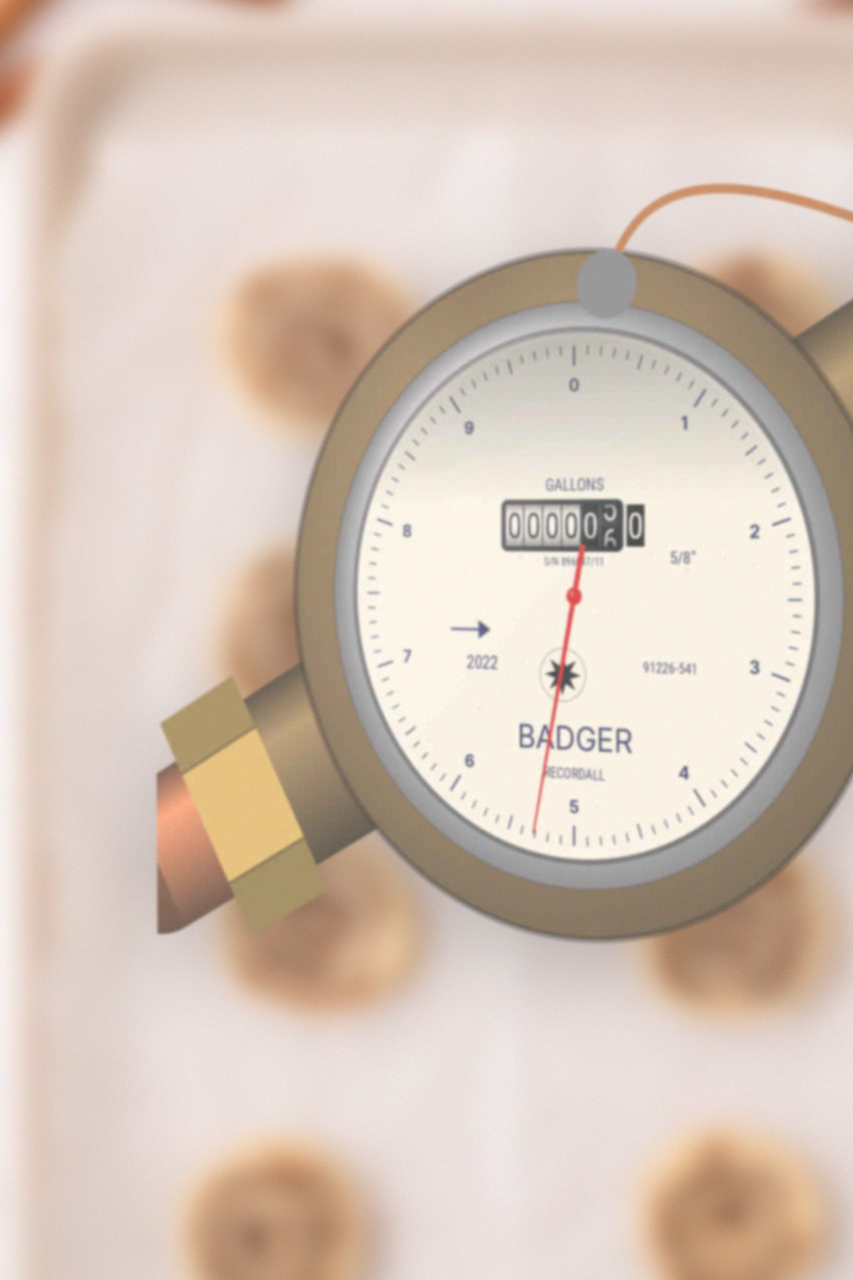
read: 55.3 gal
